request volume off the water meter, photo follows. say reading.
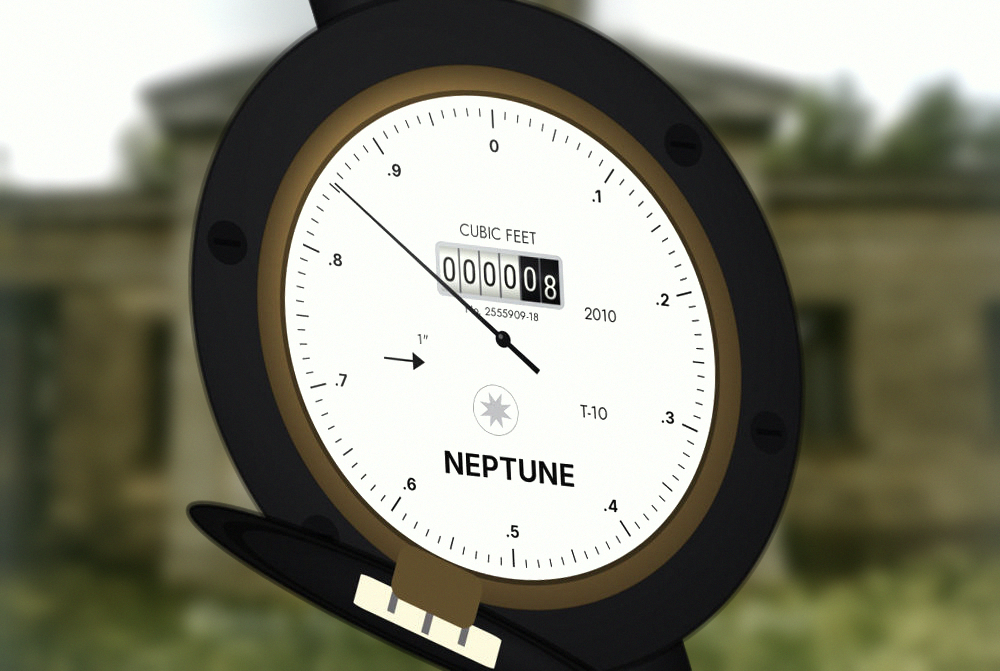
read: 7.85 ft³
